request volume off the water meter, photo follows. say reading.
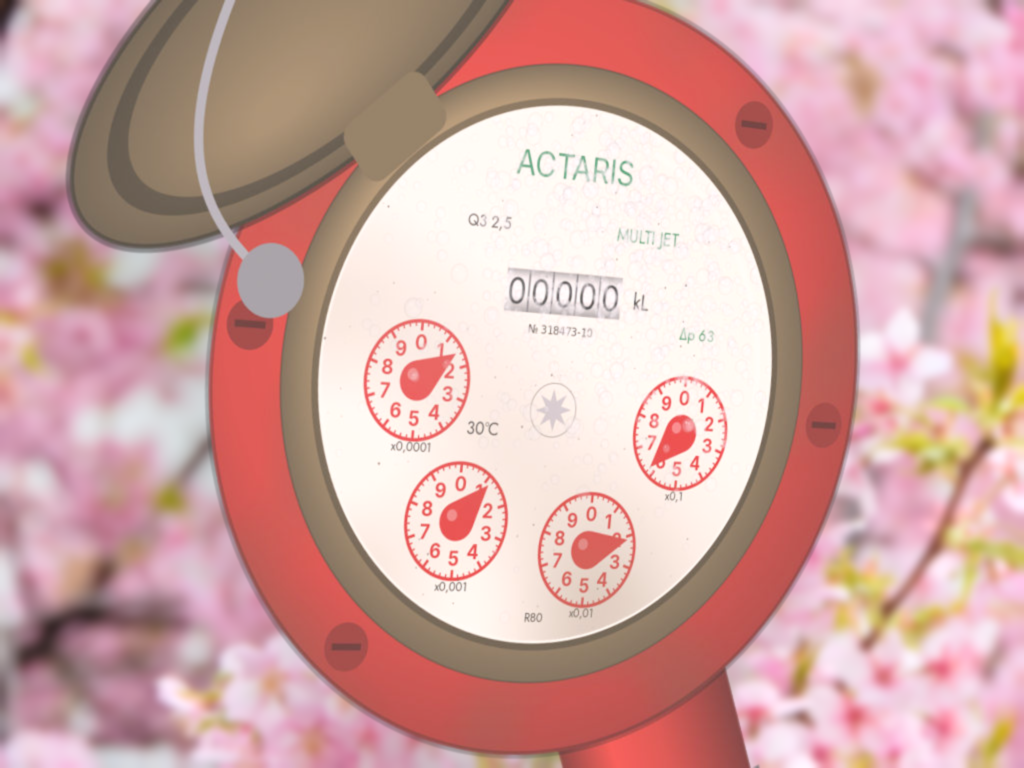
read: 0.6211 kL
